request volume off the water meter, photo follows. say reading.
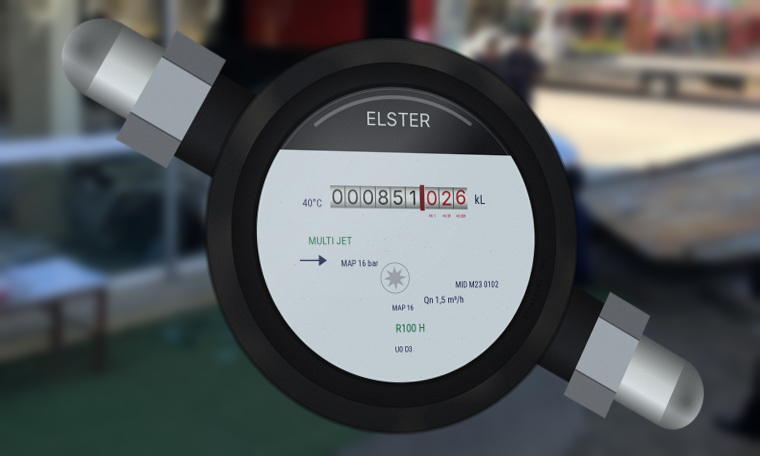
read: 851.026 kL
